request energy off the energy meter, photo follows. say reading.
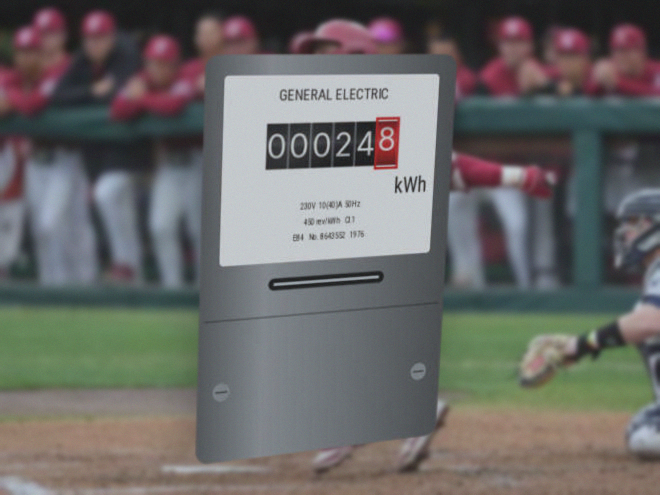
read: 24.8 kWh
